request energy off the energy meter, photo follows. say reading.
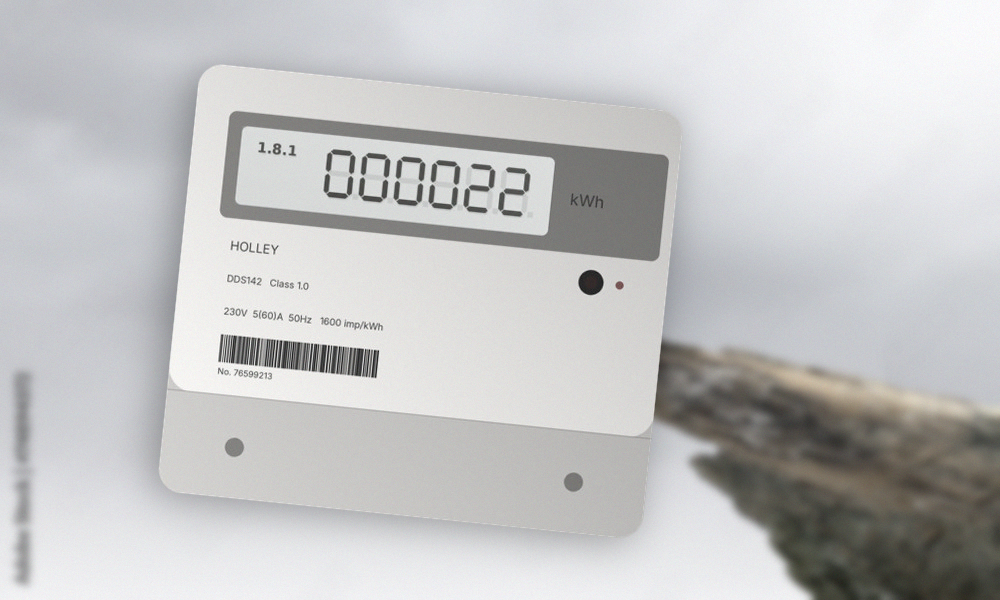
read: 22 kWh
